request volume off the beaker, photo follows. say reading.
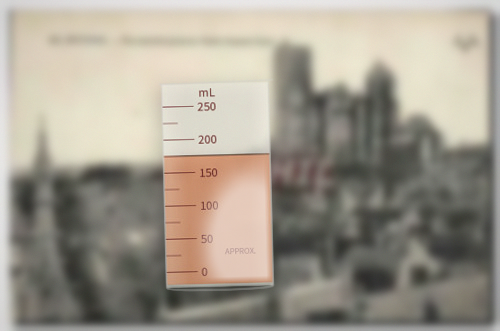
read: 175 mL
